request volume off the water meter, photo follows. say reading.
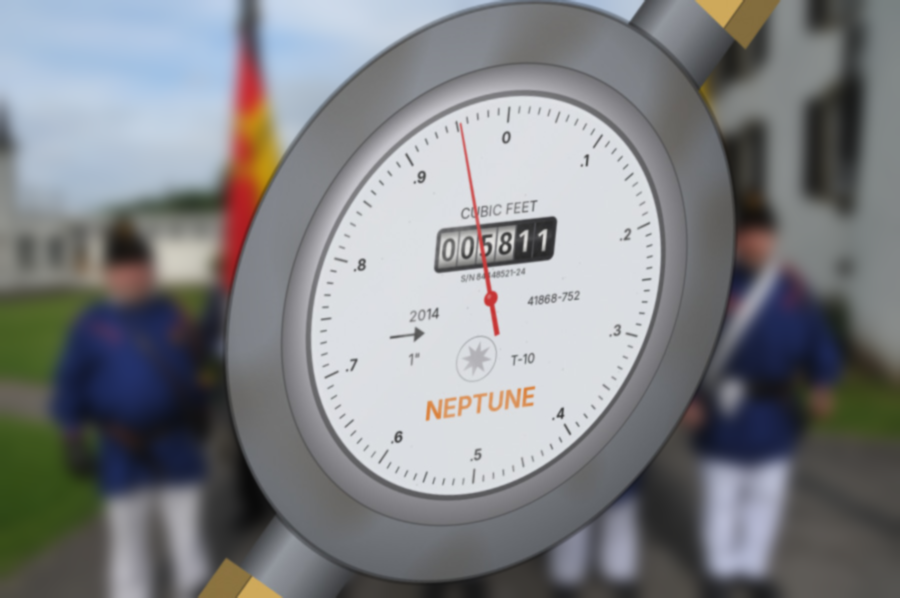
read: 5810.95 ft³
